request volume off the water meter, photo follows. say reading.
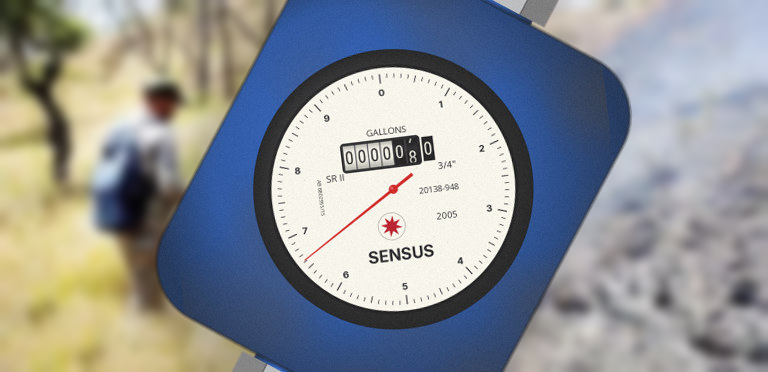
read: 76.6 gal
